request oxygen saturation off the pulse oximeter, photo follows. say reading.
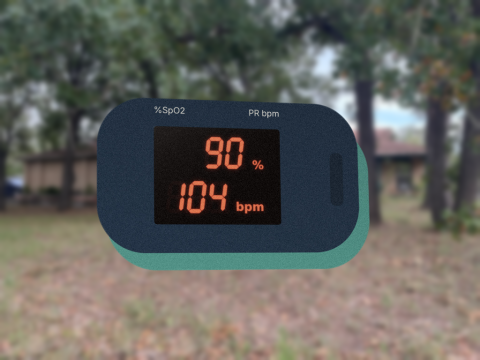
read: 90 %
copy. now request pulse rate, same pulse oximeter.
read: 104 bpm
